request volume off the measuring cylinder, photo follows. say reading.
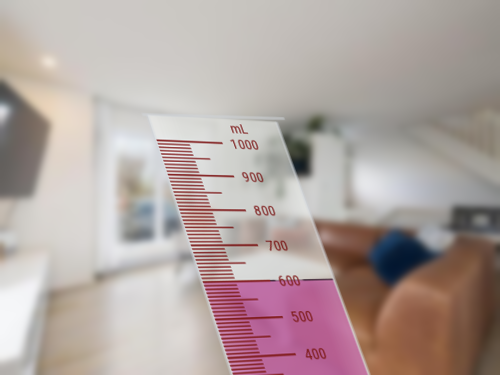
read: 600 mL
